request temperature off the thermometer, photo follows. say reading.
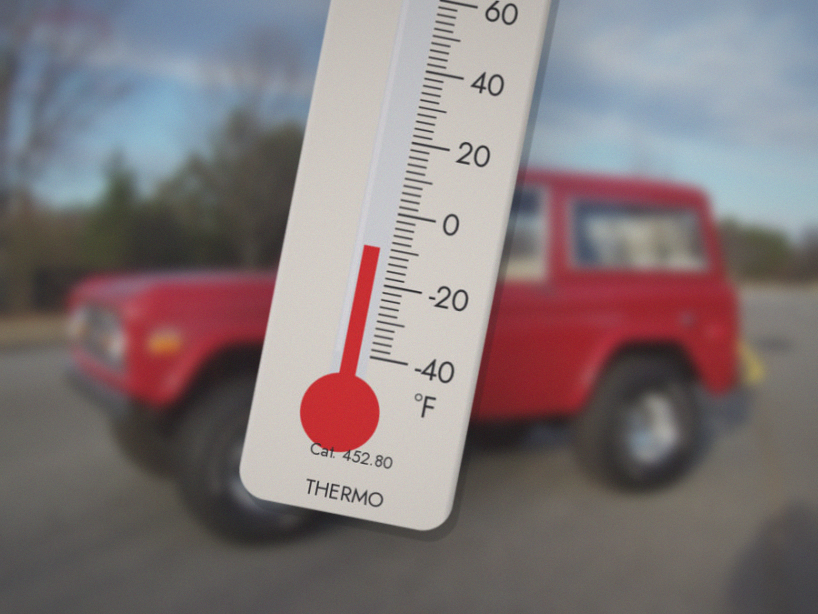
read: -10 °F
